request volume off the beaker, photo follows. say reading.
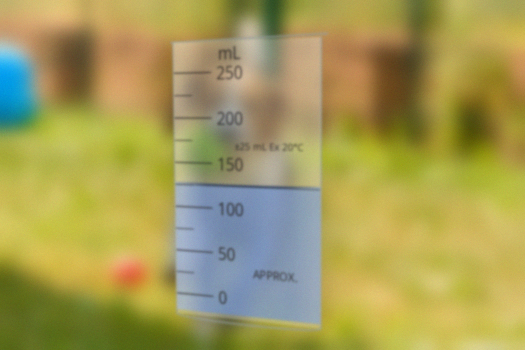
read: 125 mL
